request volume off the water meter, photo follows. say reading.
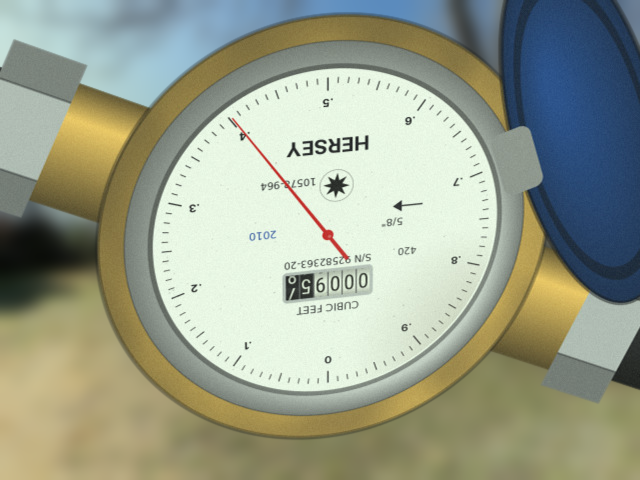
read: 957.40 ft³
